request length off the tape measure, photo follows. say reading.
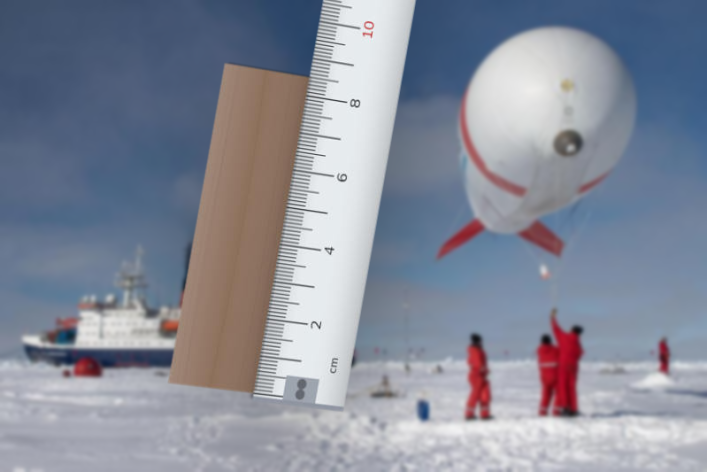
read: 8.5 cm
